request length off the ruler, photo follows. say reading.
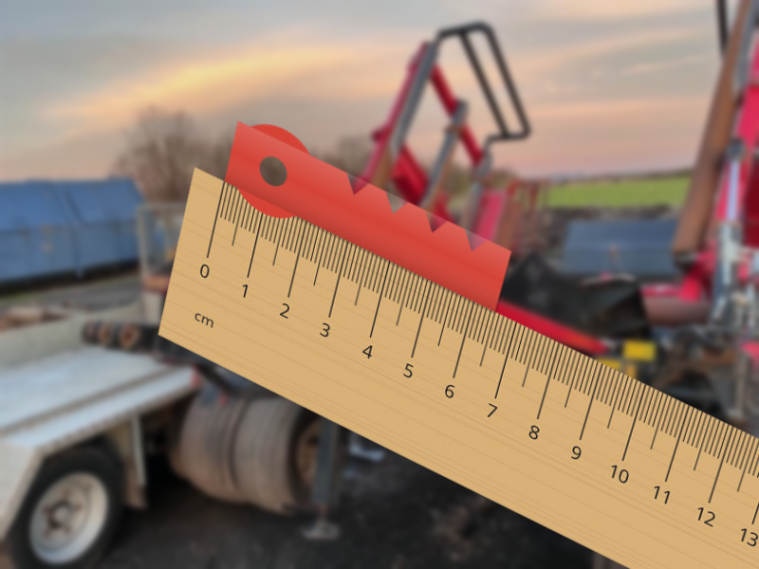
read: 6.5 cm
